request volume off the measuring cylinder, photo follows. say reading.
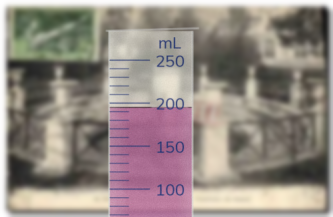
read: 195 mL
